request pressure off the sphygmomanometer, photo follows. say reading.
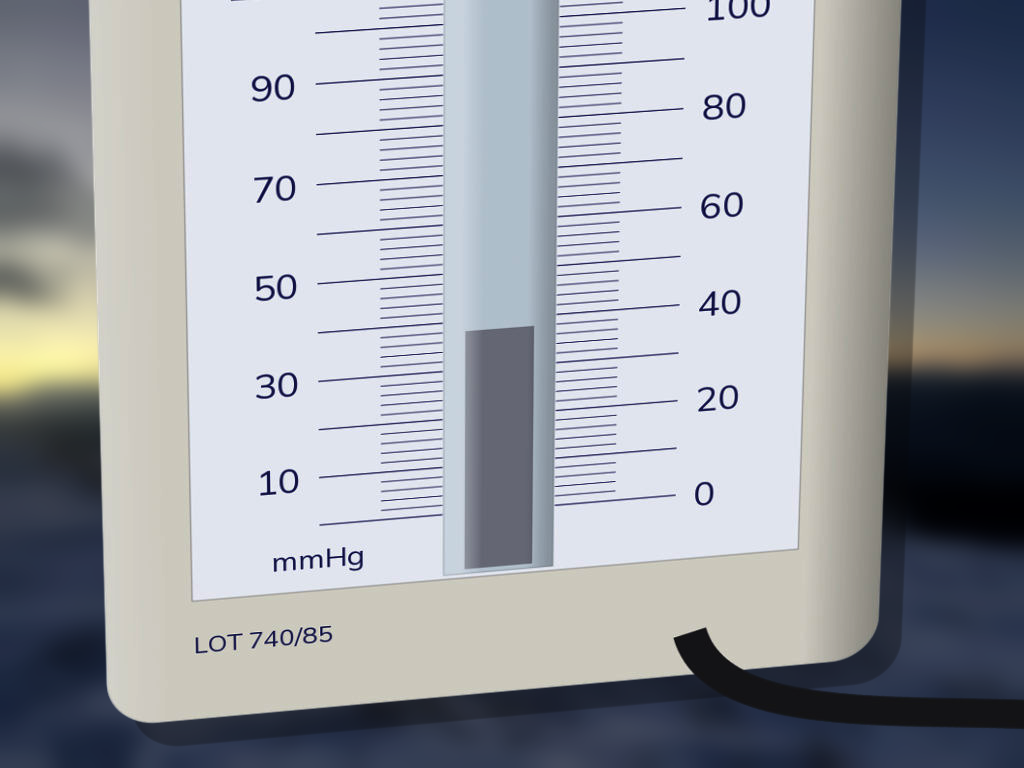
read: 38 mmHg
